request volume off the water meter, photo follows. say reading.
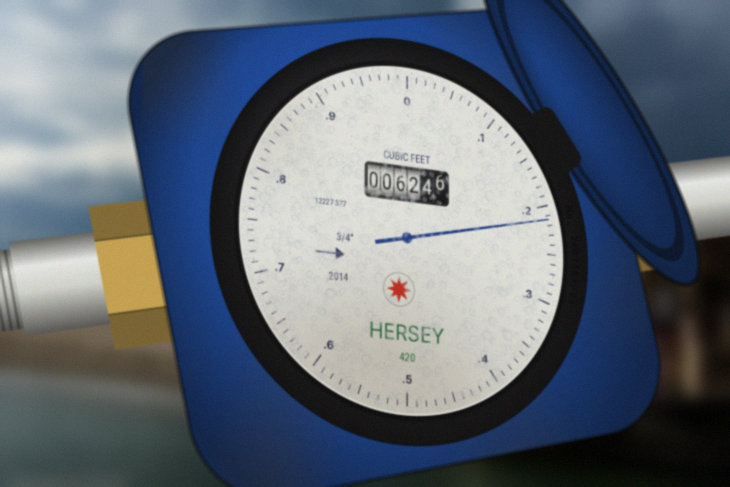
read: 6246.21 ft³
